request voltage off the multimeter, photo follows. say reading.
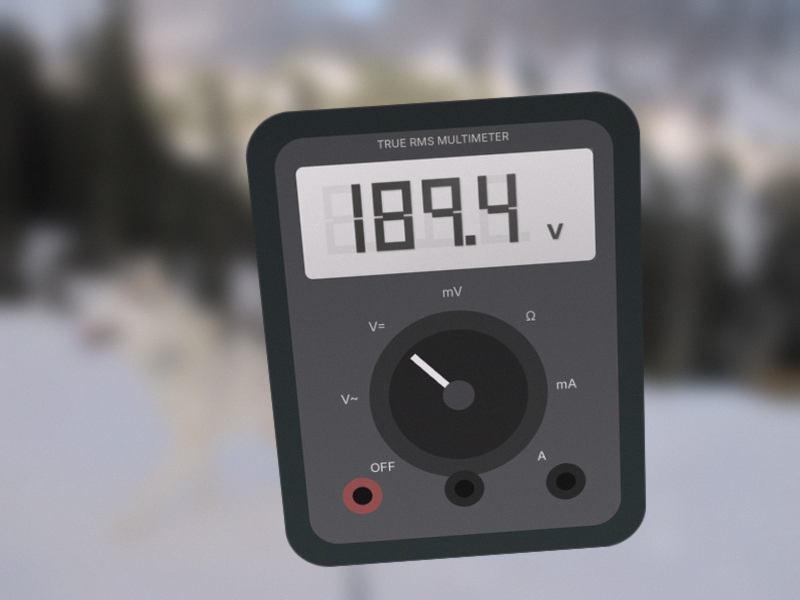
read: 189.4 V
